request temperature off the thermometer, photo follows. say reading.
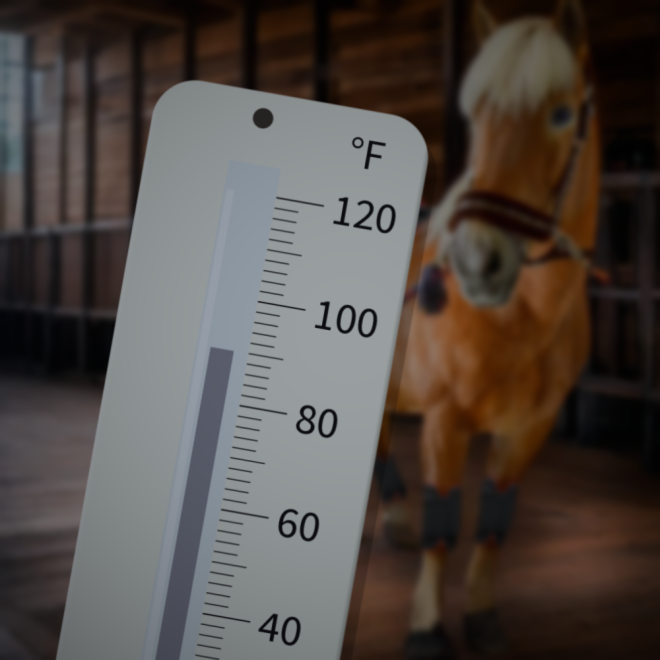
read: 90 °F
